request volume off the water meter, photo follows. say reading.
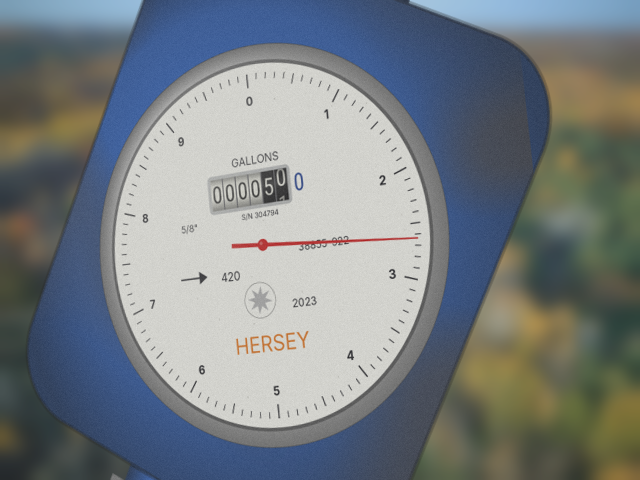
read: 502.6 gal
